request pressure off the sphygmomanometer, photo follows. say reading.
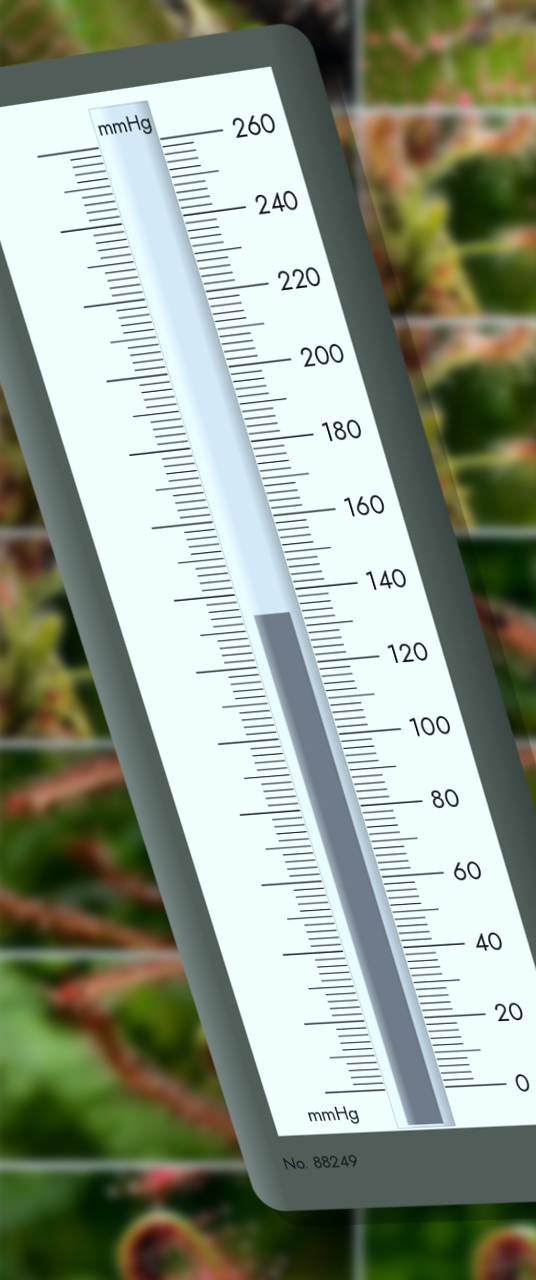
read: 134 mmHg
